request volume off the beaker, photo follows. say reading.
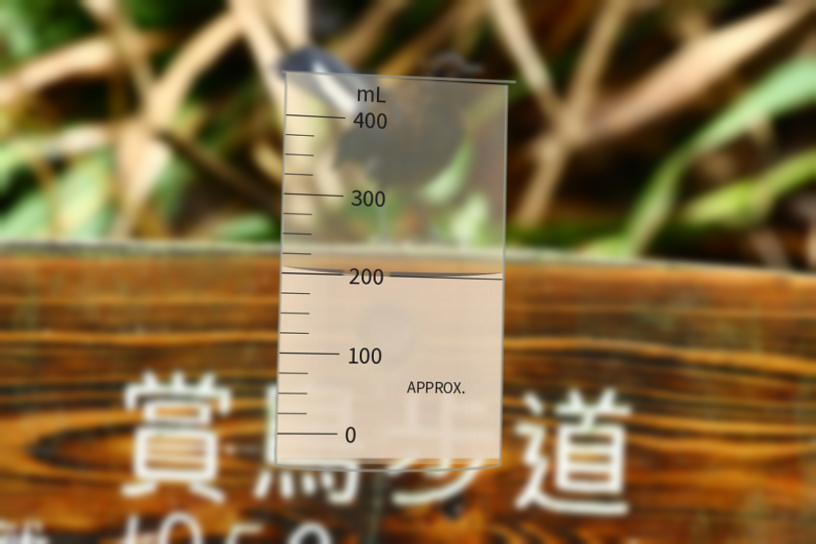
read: 200 mL
